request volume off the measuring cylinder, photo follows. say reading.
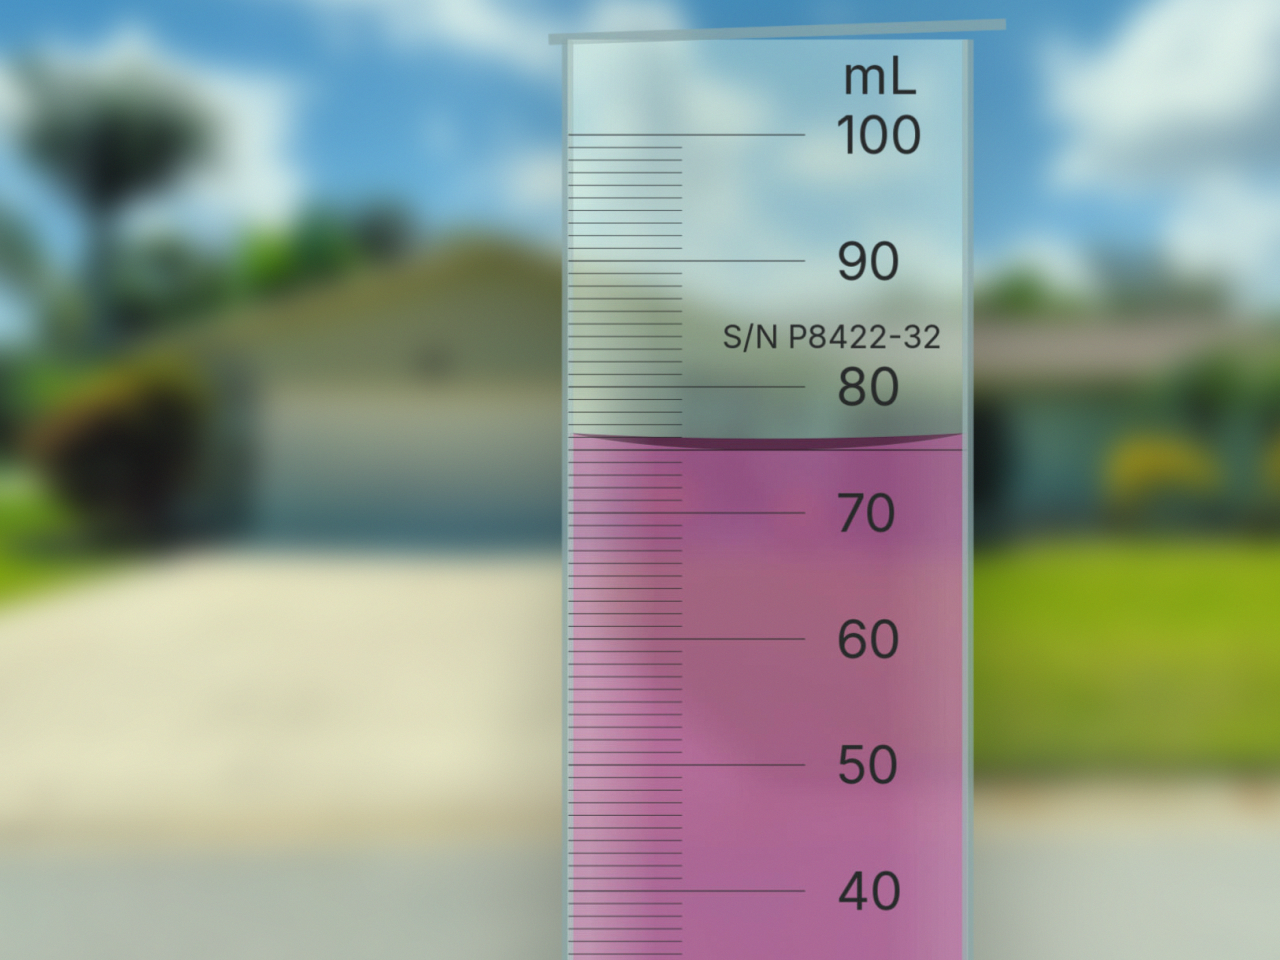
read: 75 mL
